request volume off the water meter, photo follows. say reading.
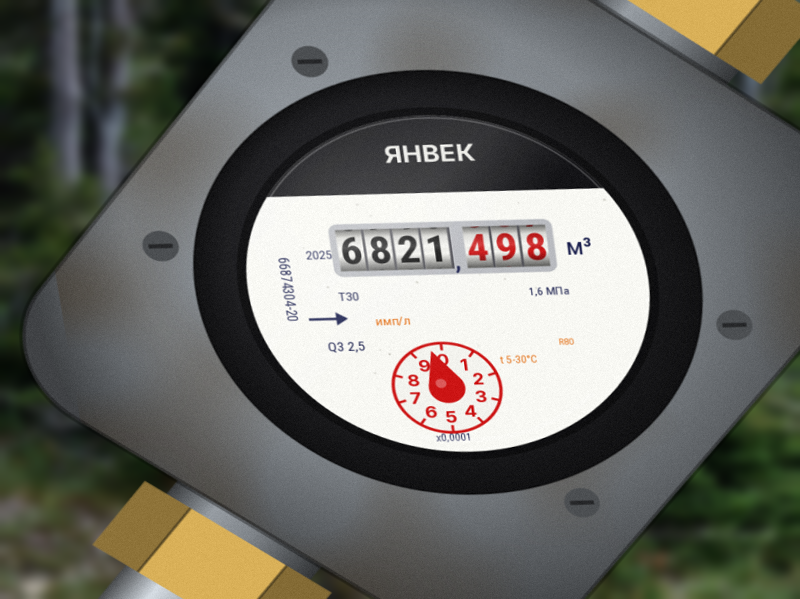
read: 6821.4979 m³
